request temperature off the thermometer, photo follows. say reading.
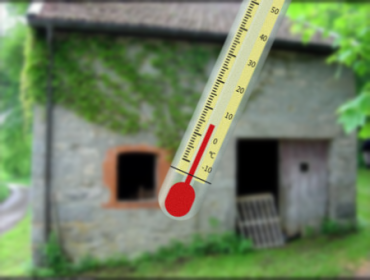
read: 5 °C
